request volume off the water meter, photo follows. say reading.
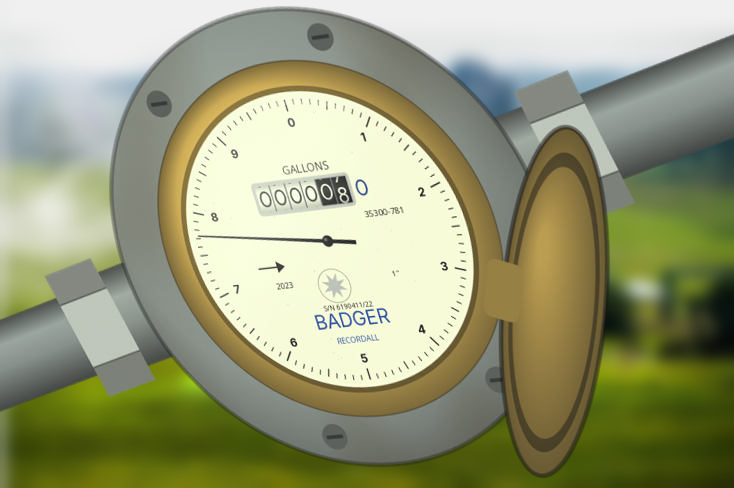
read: 77.7 gal
